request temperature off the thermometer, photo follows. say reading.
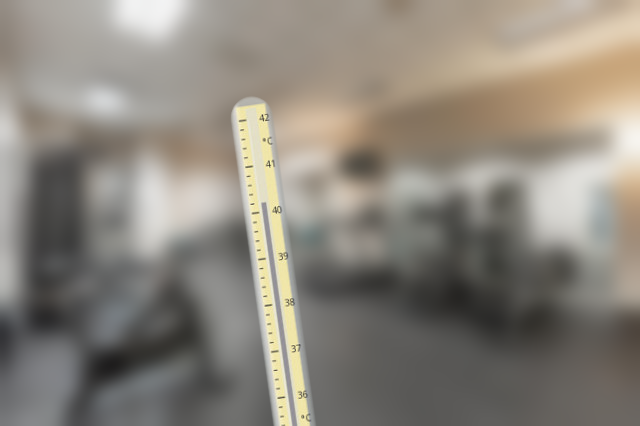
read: 40.2 °C
